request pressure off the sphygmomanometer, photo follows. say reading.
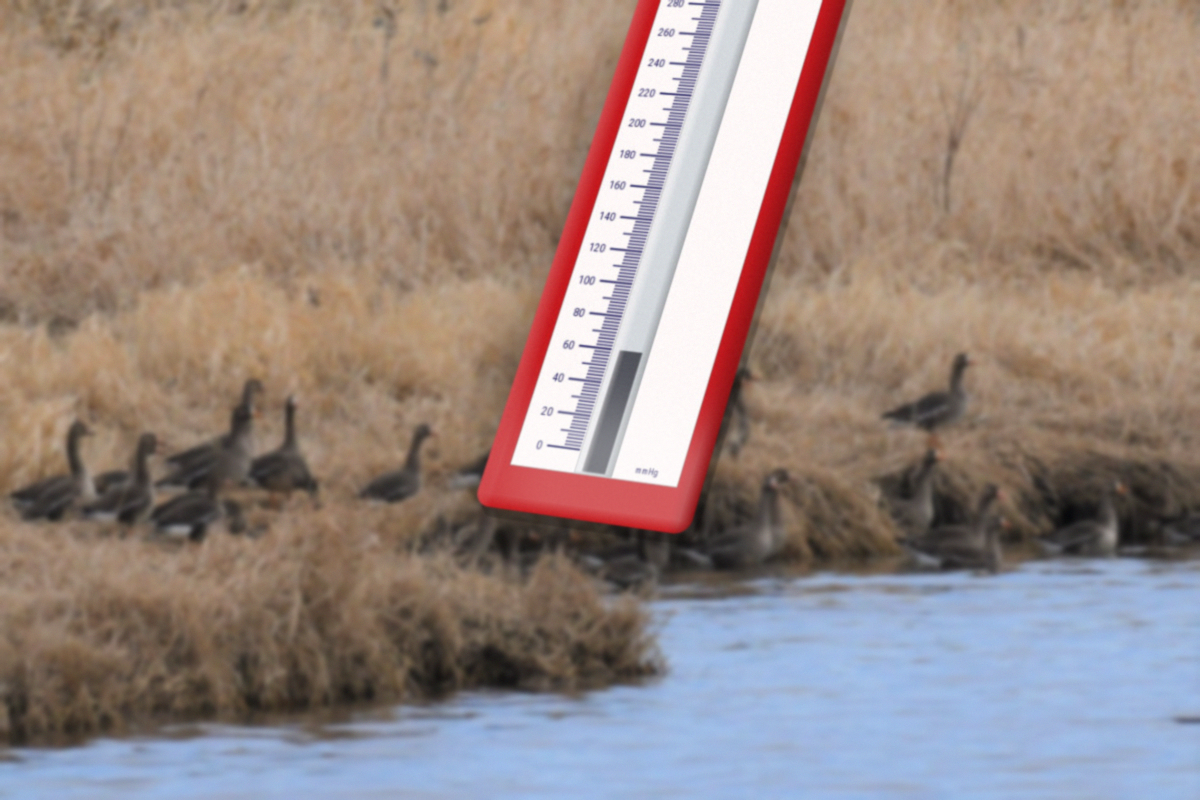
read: 60 mmHg
